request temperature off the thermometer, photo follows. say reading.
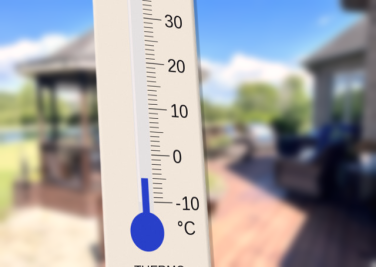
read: -5 °C
